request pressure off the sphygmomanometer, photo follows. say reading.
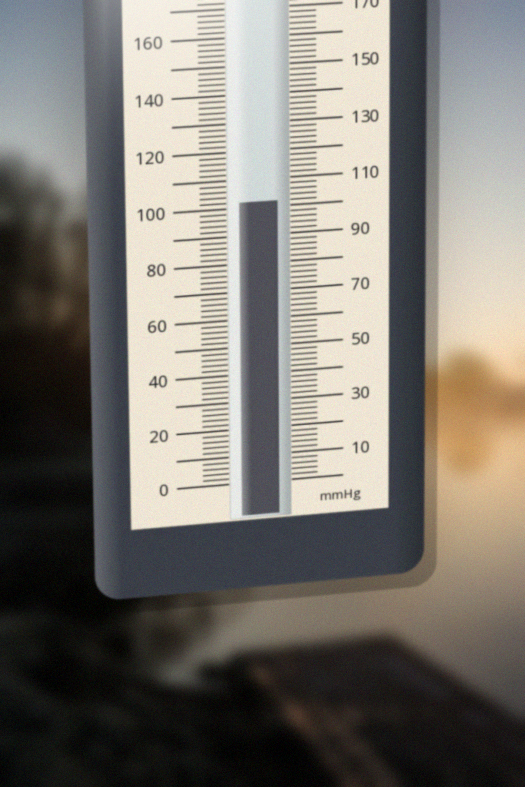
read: 102 mmHg
